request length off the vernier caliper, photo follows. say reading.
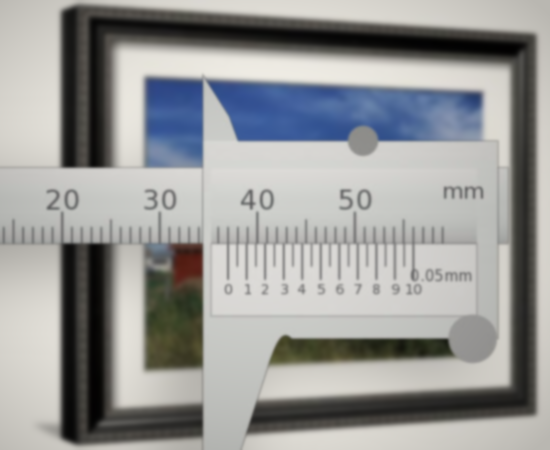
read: 37.0 mm
